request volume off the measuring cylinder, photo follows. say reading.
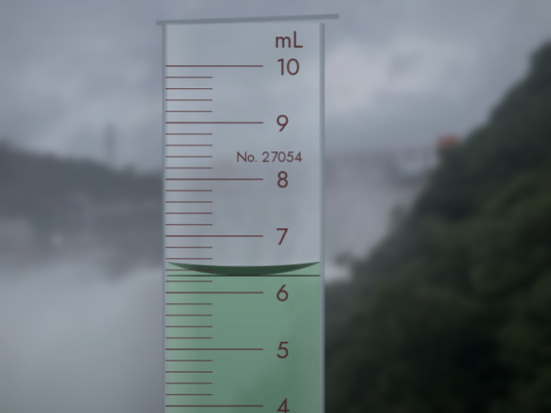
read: 6.3 mL
